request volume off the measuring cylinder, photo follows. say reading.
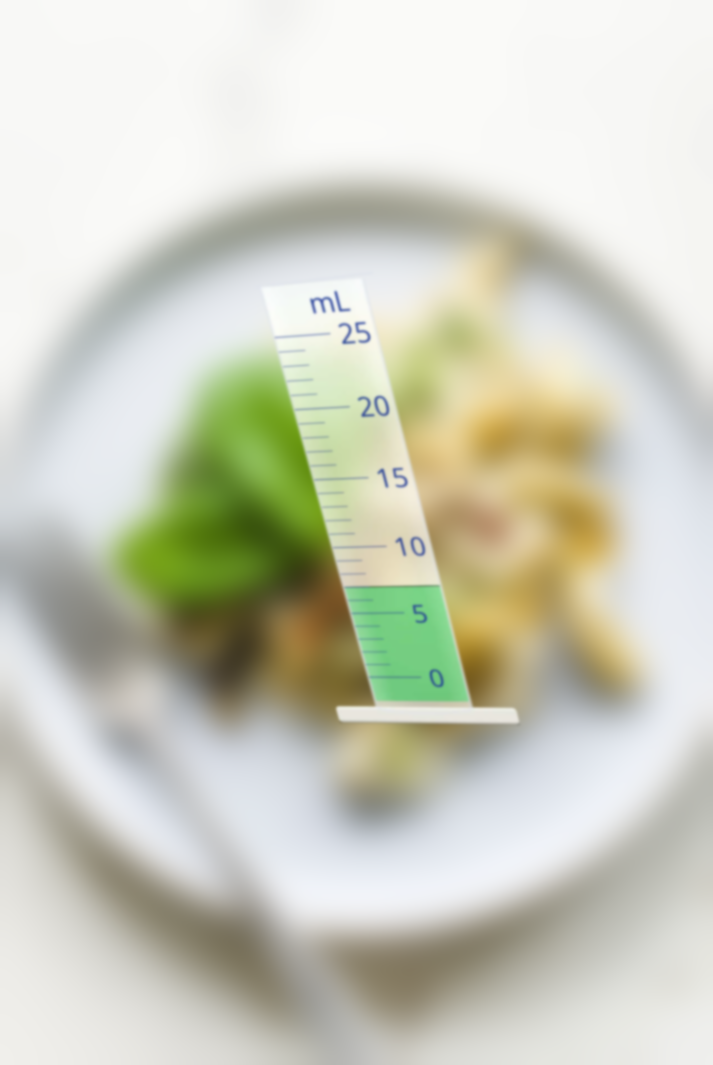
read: 7 mL
